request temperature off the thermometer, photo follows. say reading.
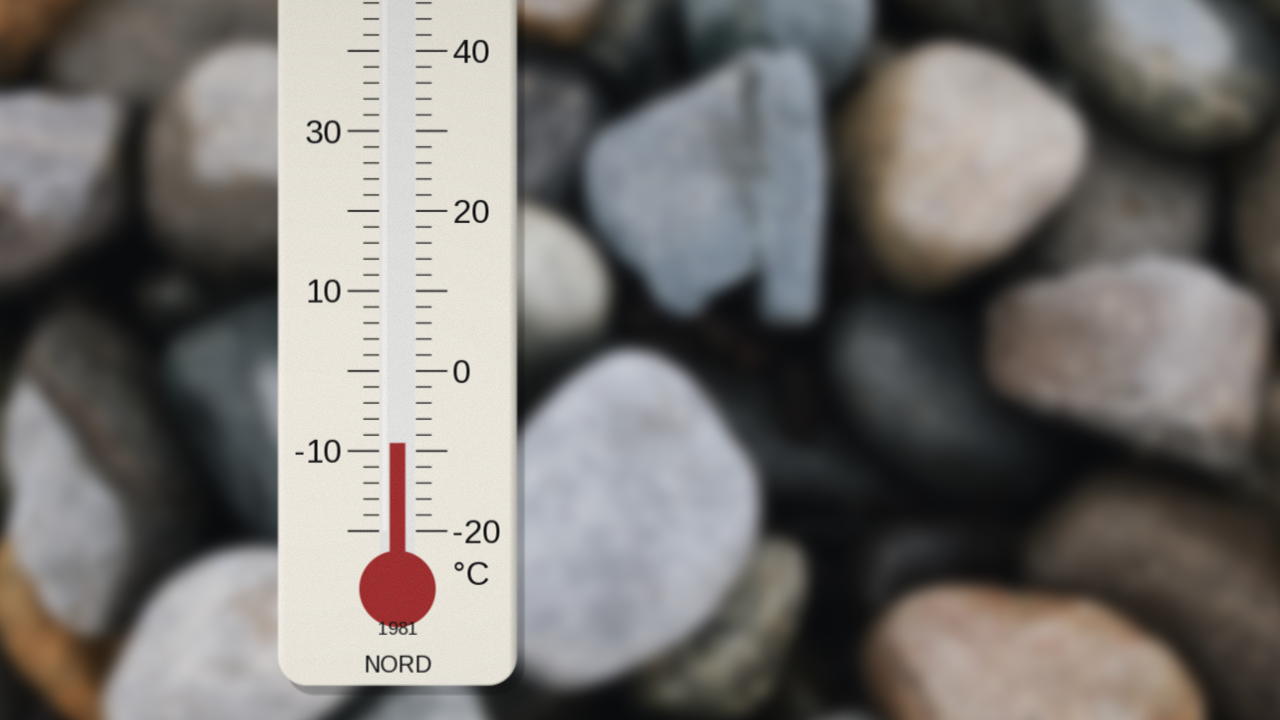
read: -9 °C
